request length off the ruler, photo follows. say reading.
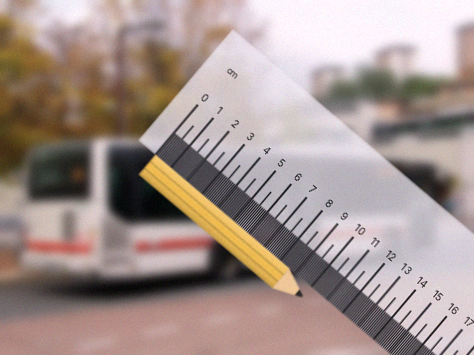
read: 10 cm
